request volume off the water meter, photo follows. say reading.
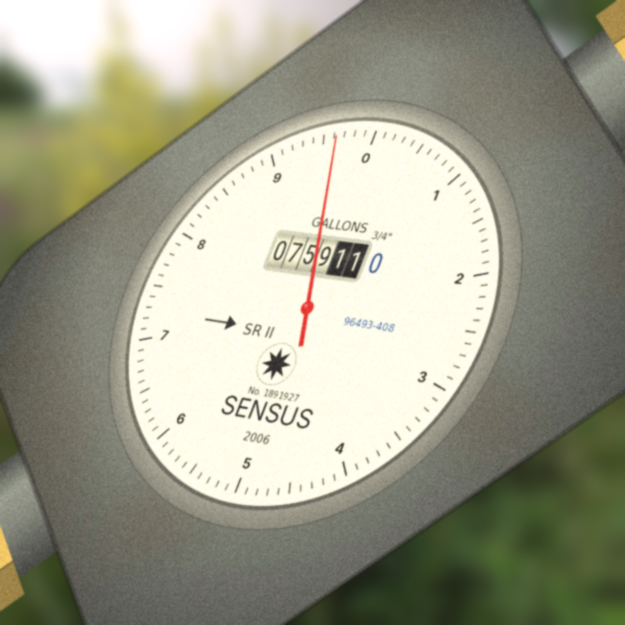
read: 759109.6 gal
